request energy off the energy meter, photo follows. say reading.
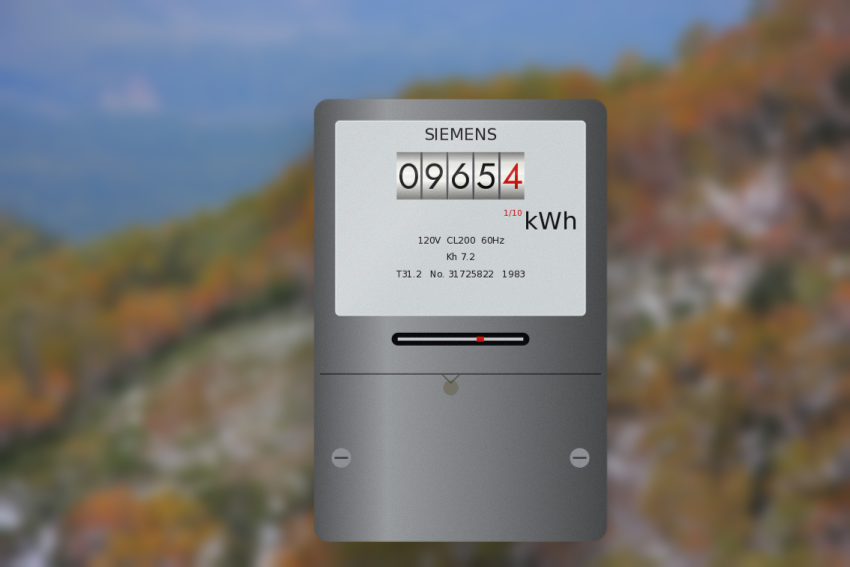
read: 965.4 kWh
